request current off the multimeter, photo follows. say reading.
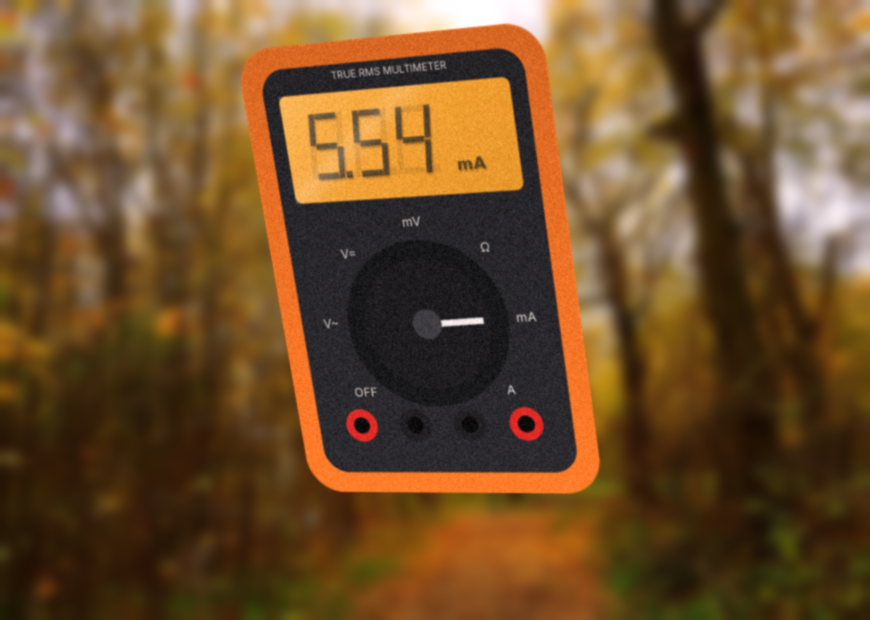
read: 5.54 mA
